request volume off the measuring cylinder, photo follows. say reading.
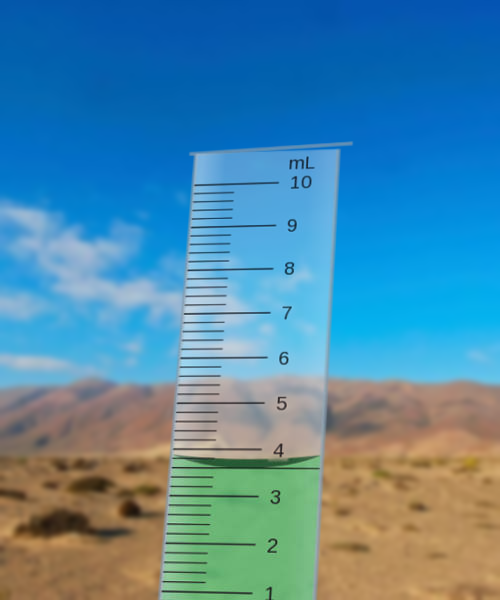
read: 3.6 mL
